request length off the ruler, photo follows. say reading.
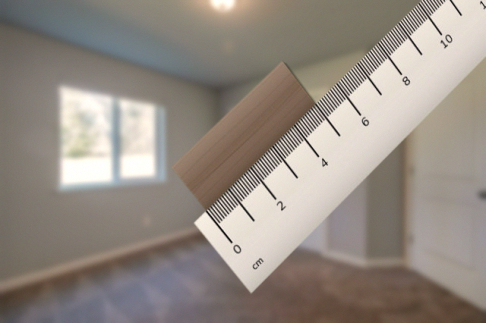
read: 5 cm
